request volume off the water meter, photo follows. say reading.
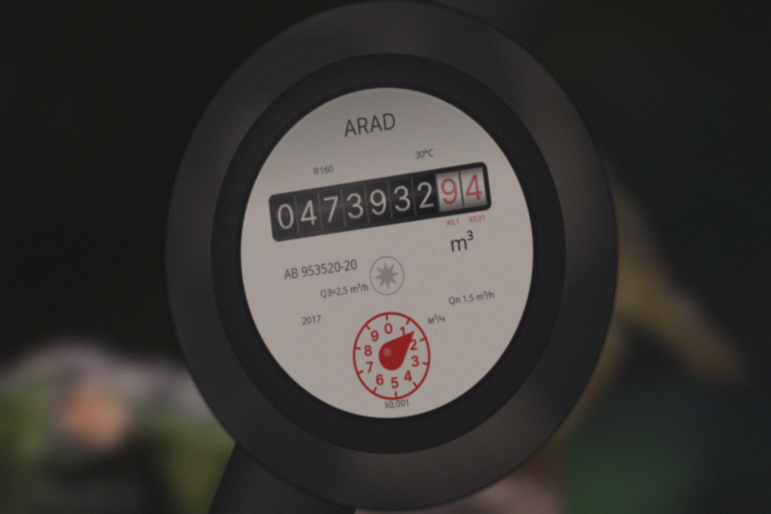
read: 473932.941 m³
